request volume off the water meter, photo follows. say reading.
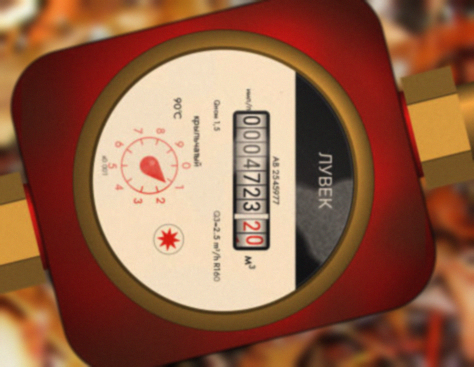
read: 4723.201 m³
